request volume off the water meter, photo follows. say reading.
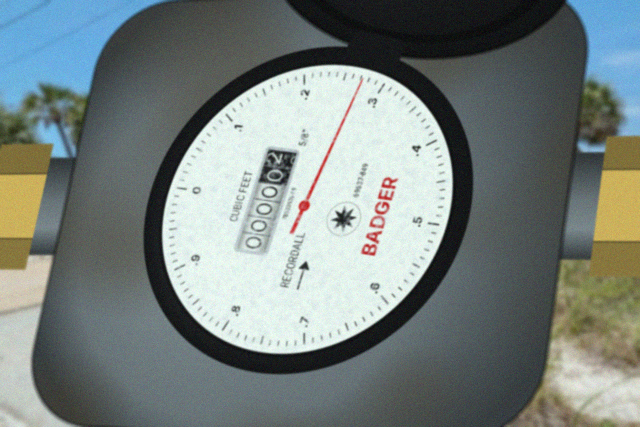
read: 2.27 ft³
